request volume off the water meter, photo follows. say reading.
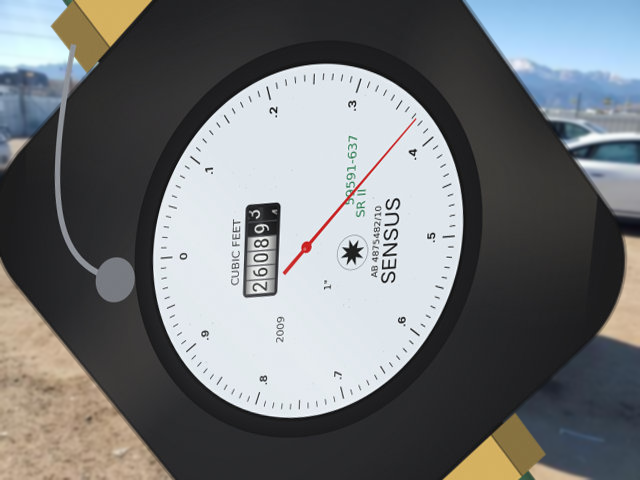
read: 260893.37 ft³
